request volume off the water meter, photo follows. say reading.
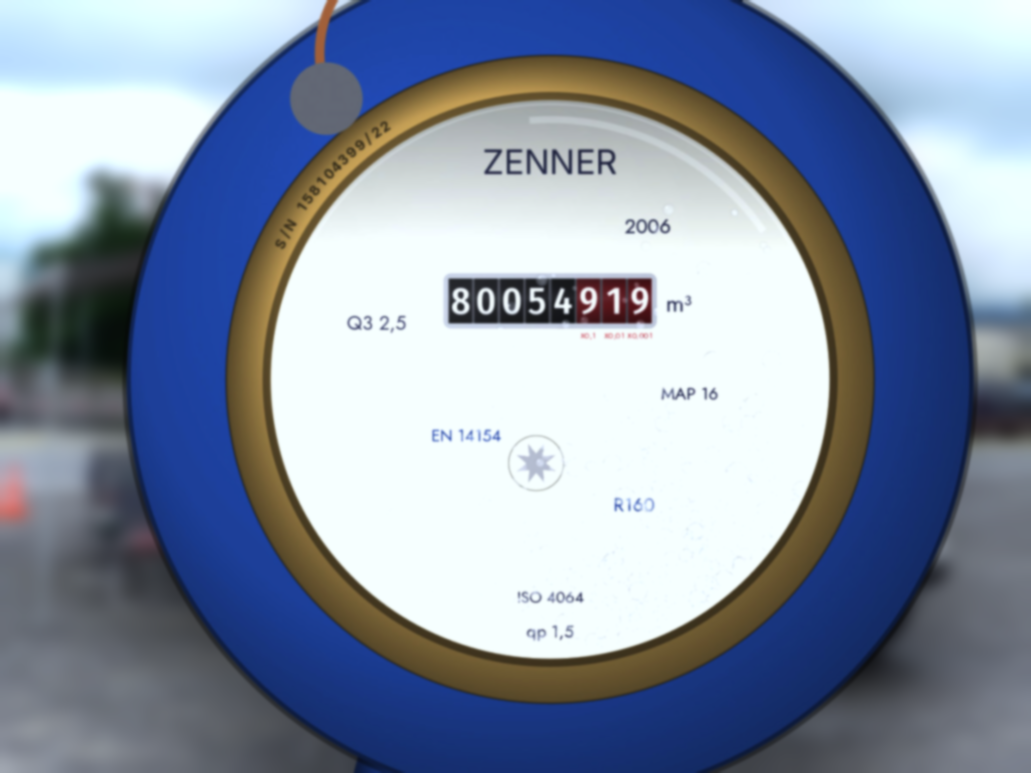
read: 80054.919 m³
